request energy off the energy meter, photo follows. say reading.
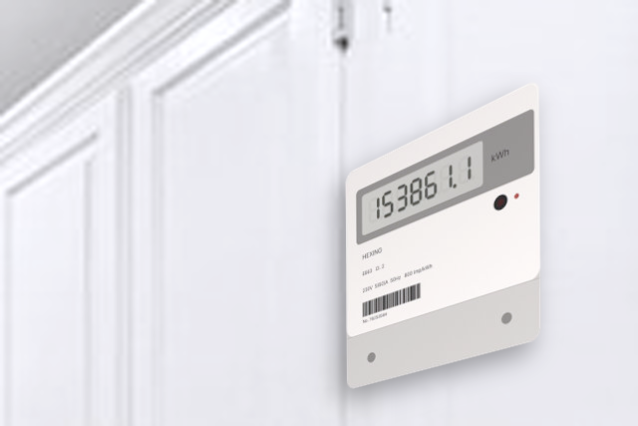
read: 153861.1 kWh
